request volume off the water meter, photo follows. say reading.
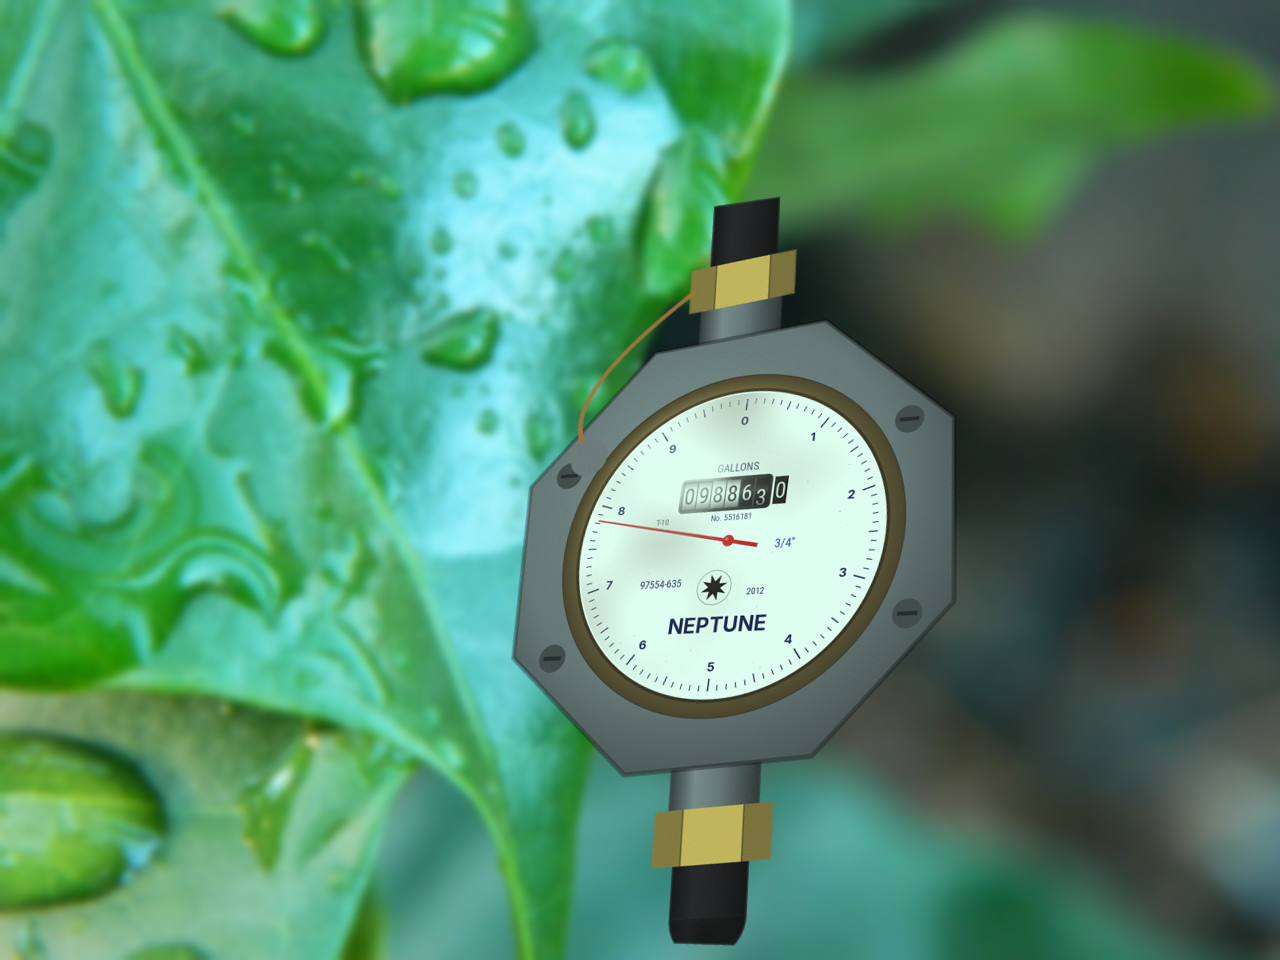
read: 988627.8 gal
